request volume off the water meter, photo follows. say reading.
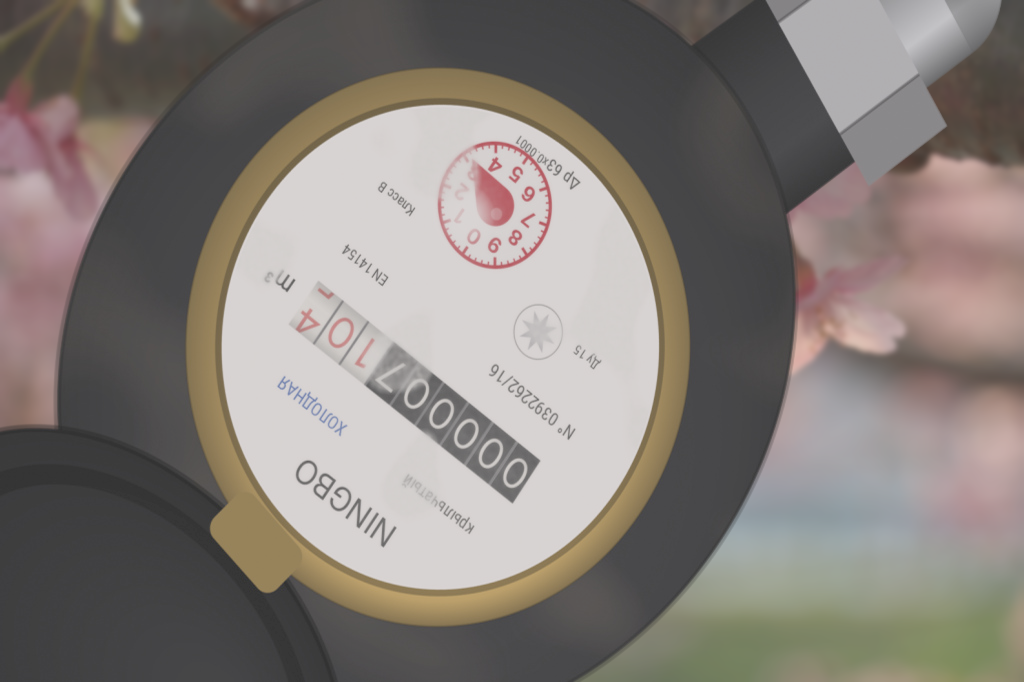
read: 7.1043 m³
